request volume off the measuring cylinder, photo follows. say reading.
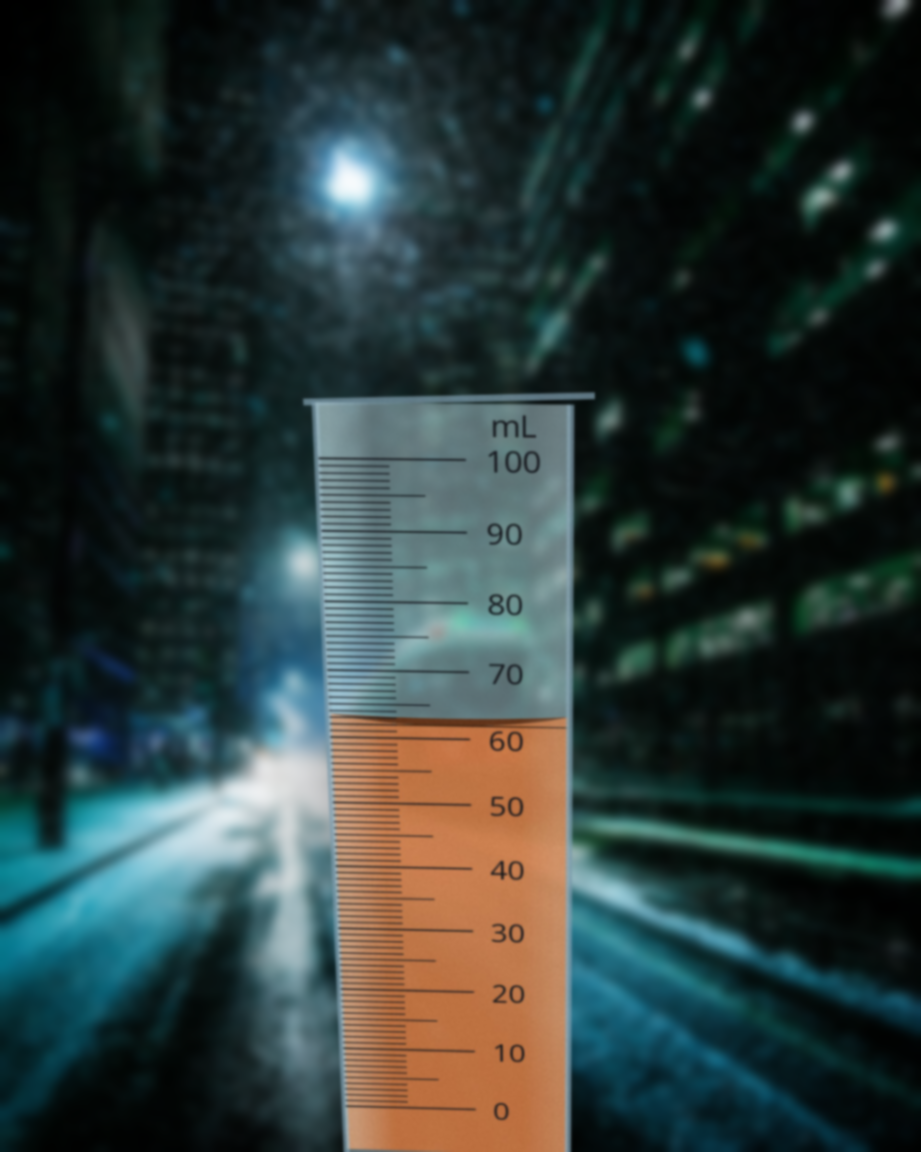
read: 62 mL
